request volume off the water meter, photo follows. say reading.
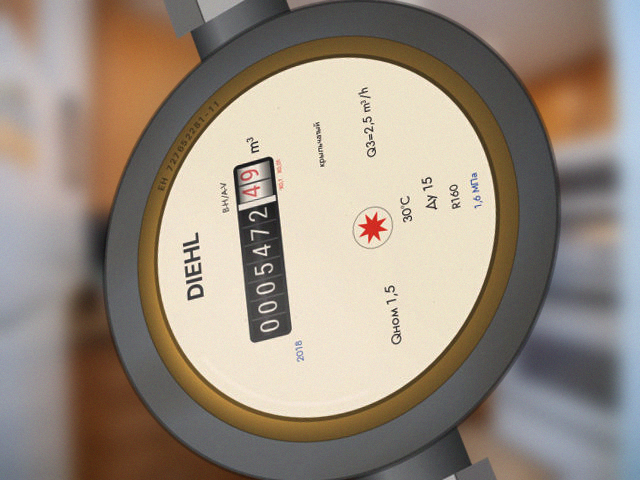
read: 5472.49 m³
